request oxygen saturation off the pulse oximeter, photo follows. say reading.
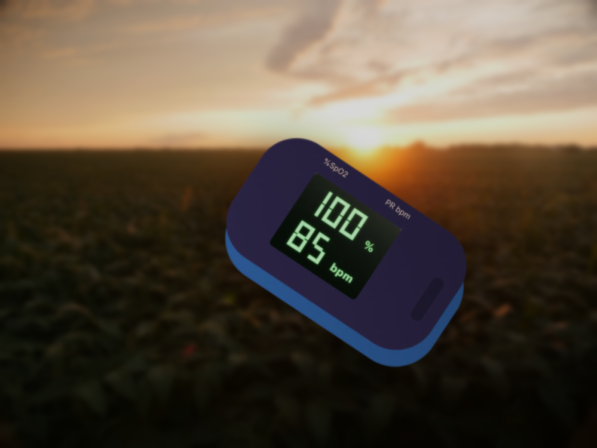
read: 100 %
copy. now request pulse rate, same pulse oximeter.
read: 85 bpm
